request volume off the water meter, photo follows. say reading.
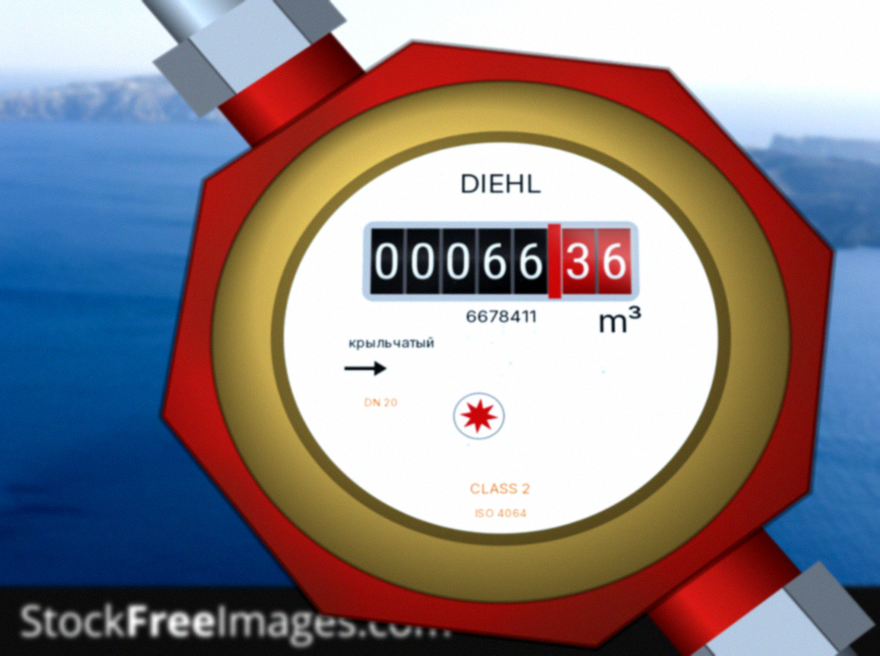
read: 66.36 m³
